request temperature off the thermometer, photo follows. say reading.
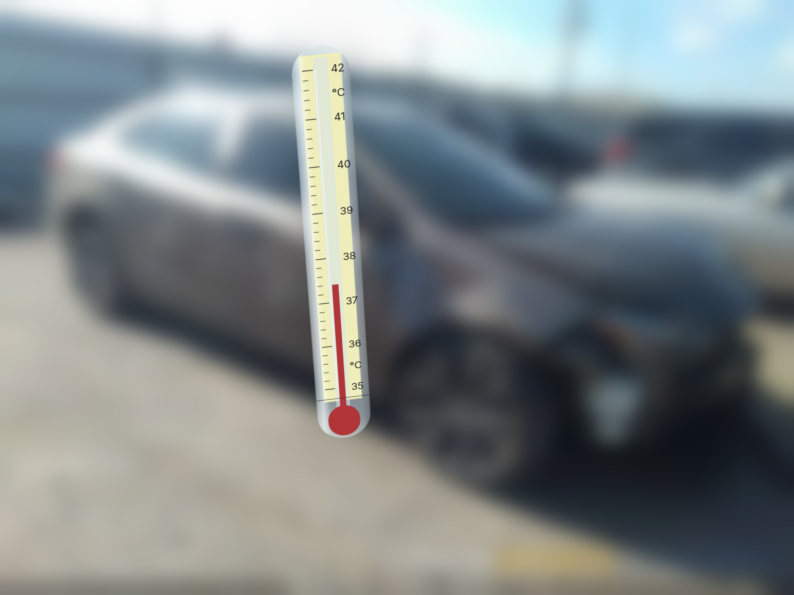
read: 37.4 °C
